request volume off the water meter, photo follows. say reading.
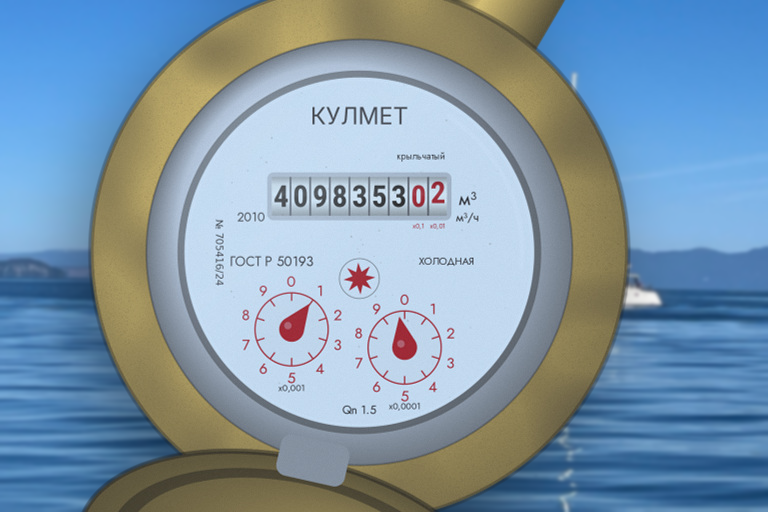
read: 4098353.0209 m³
